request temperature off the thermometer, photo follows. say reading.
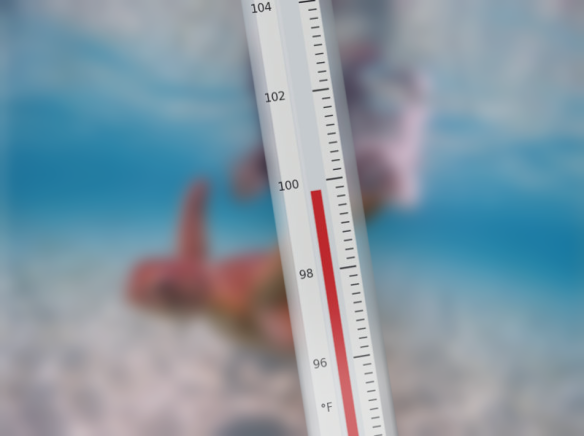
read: 99.8 °F
